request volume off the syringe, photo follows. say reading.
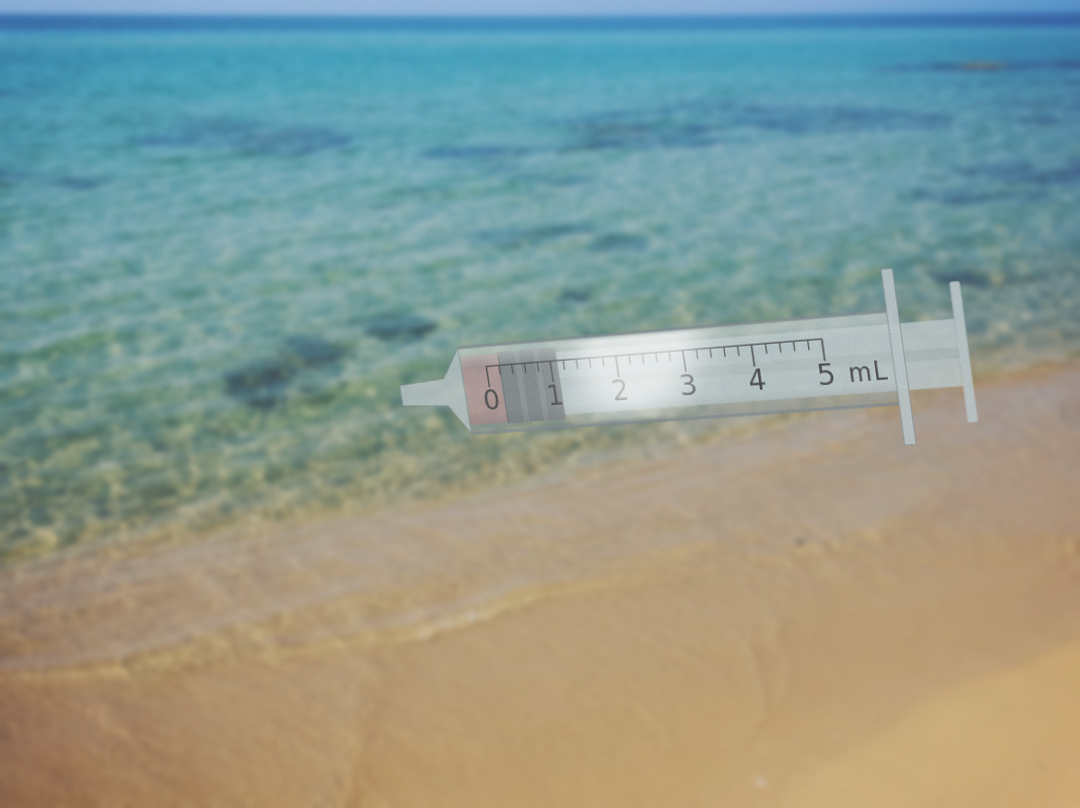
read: 0.2 mL
